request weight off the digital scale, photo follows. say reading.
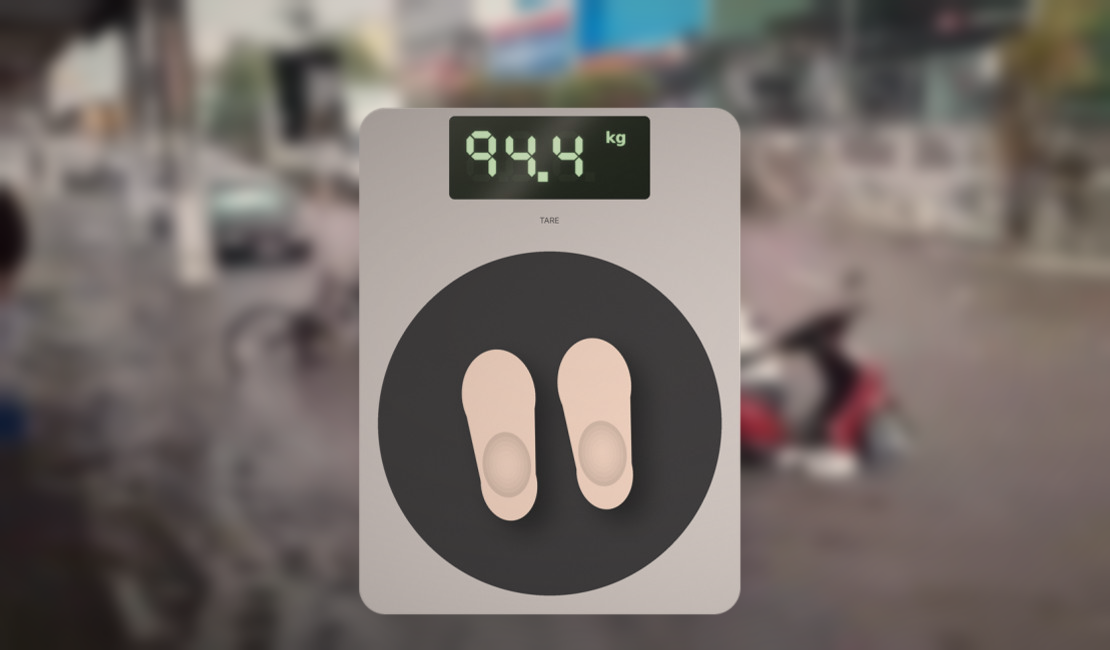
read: 94.4 kg
